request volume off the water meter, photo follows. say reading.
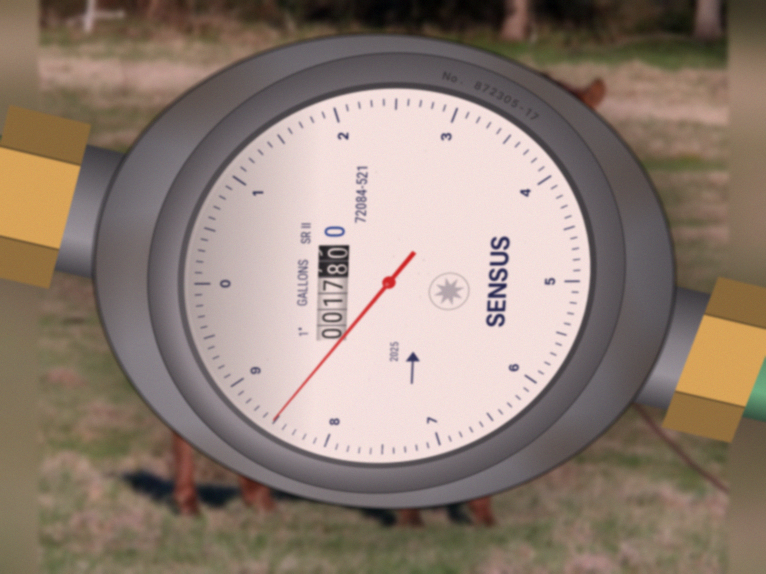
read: 17798.5 gal
